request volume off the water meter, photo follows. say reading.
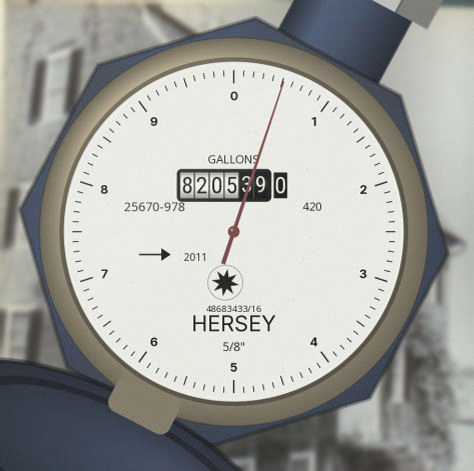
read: 8205390.5 gal
